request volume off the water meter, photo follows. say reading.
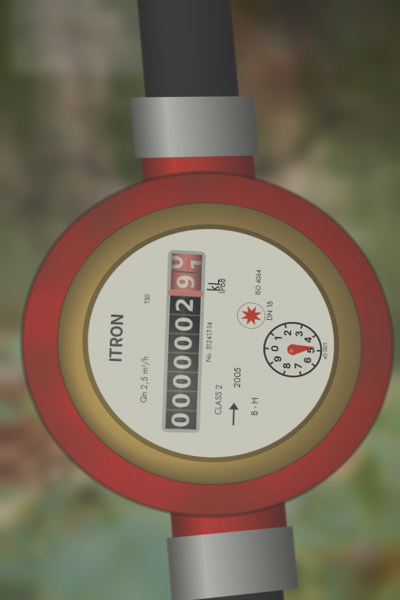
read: 2.904 kL
